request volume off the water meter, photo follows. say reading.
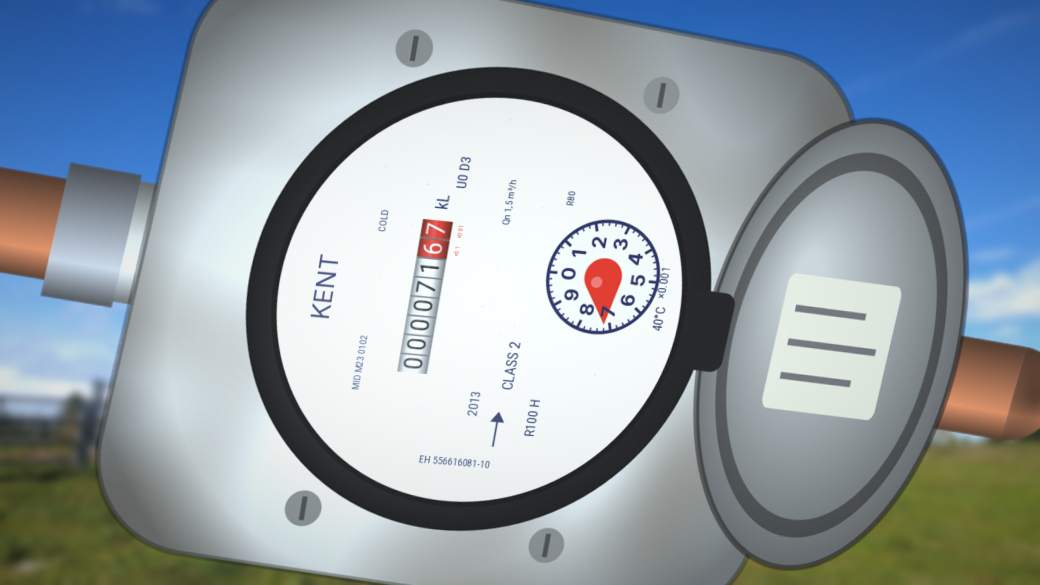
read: 71.677 kL
